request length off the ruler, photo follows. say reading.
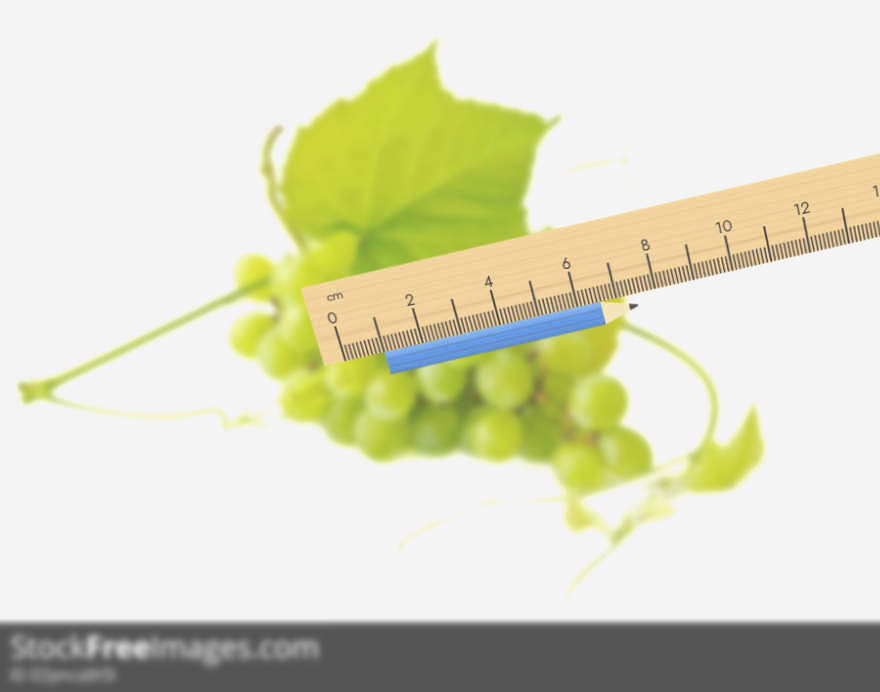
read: 6.5 cm
